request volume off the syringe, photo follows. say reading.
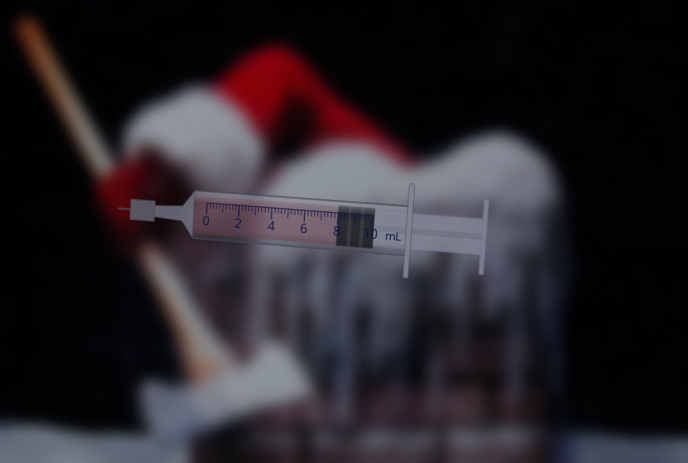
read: 8 mL
